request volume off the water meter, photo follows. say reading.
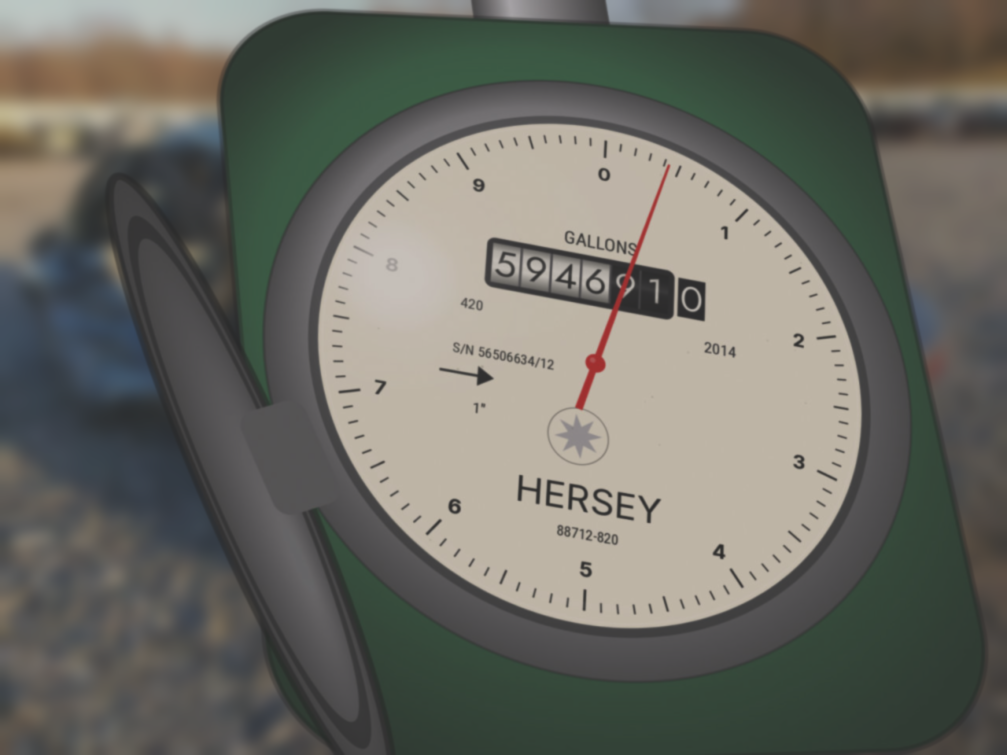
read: 5946910.4 gal
